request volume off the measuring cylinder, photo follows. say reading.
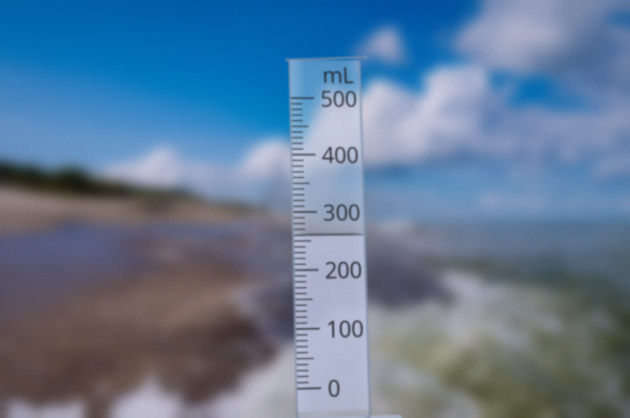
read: 260 mL
